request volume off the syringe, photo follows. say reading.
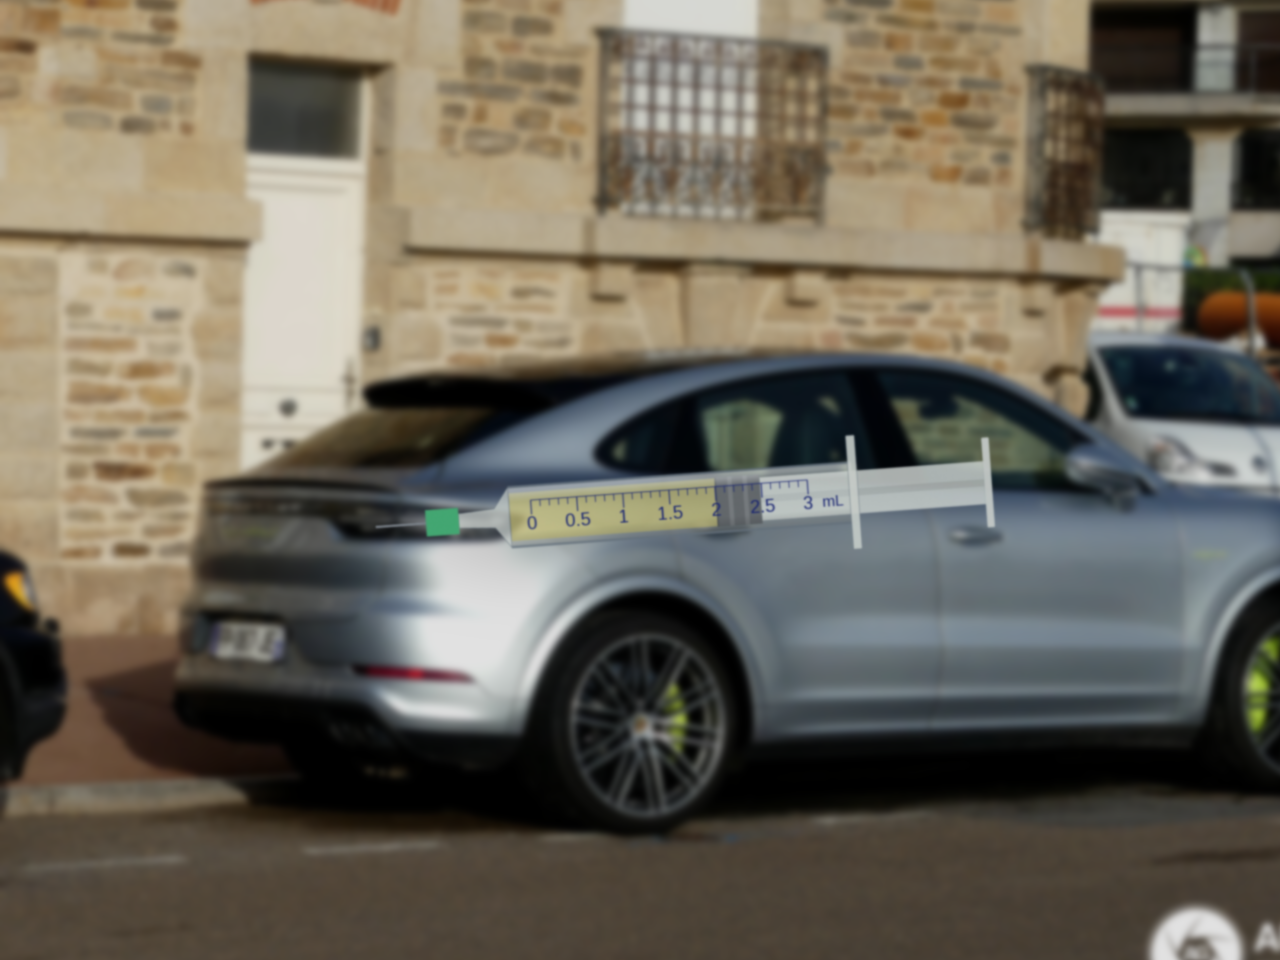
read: 2 mL
